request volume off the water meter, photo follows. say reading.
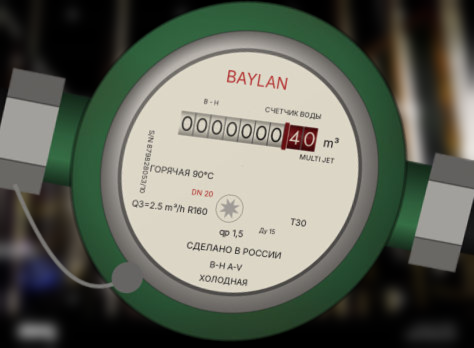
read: 0.40 m³
